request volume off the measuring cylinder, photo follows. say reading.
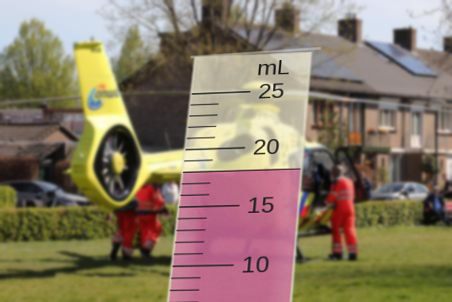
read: 18 mL
